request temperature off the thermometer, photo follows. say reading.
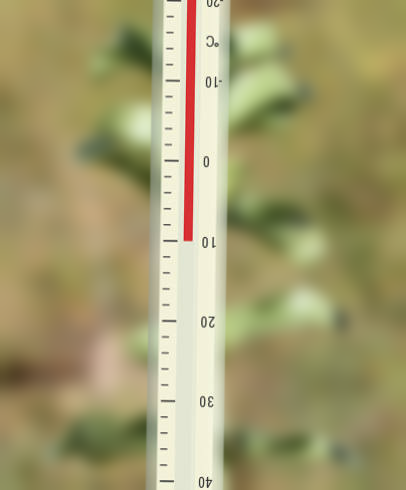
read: 10 °C
